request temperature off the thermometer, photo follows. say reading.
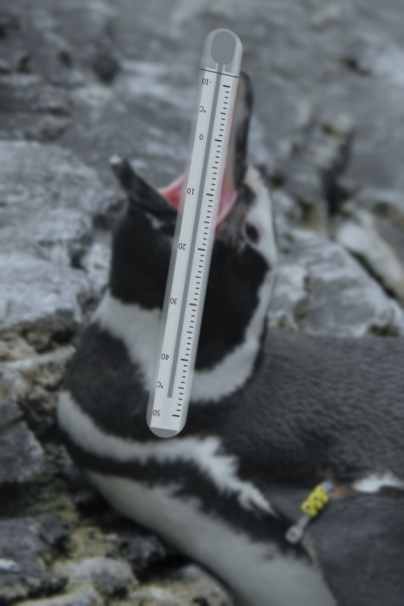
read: 47 °C
